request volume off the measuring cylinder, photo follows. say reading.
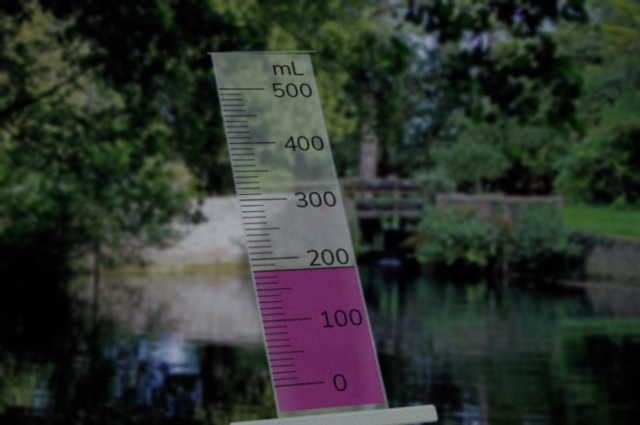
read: 180 mL
